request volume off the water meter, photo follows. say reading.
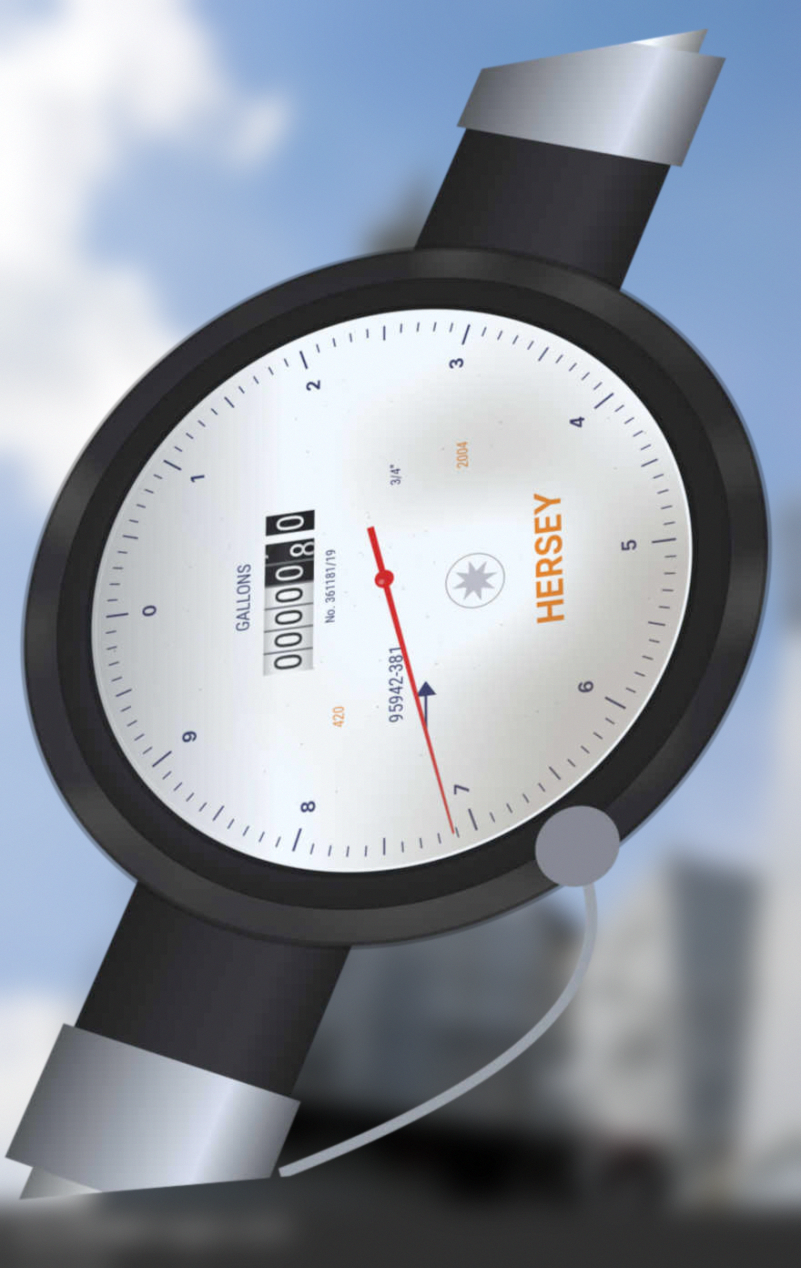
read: 77.1 gal
